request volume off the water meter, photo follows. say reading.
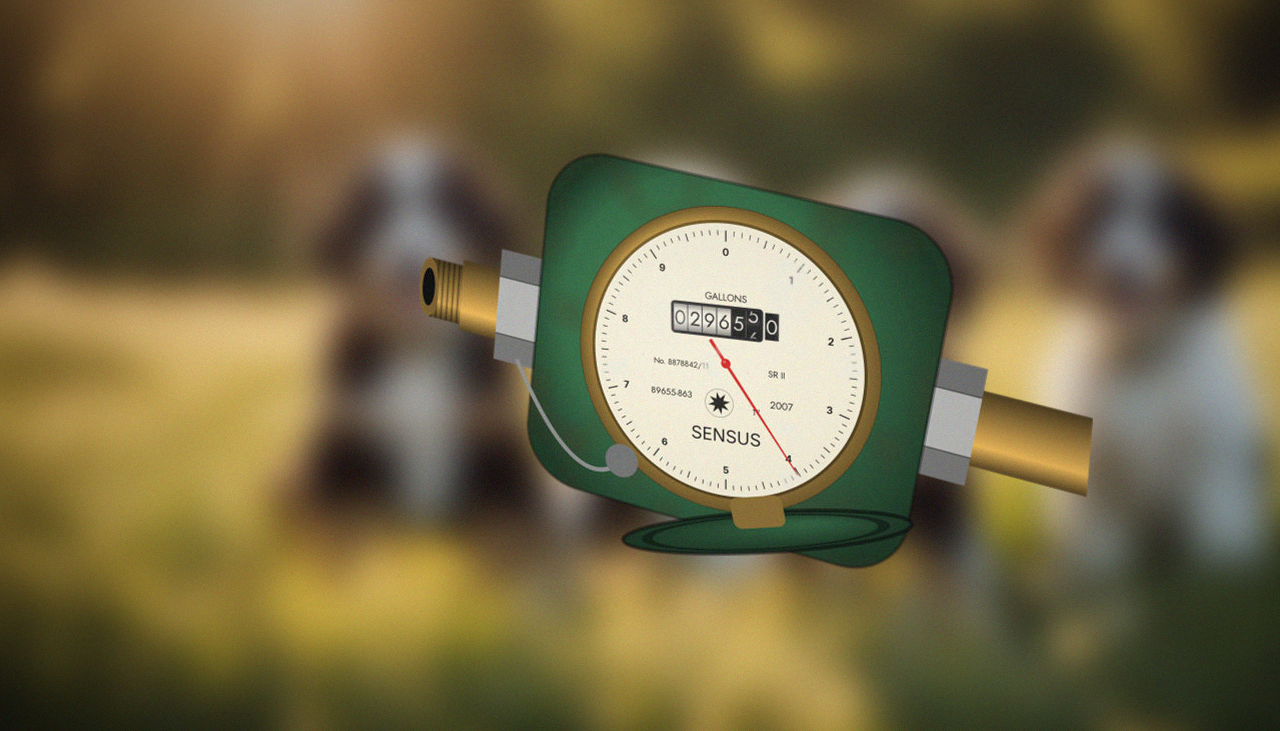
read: 296554.0 gal
